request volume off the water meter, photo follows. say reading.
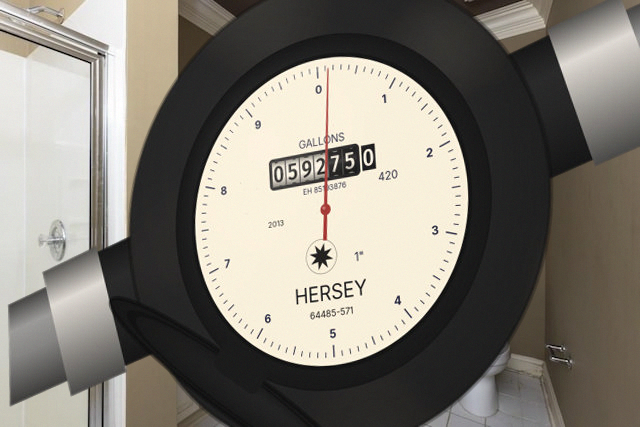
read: 592750.1 gal
